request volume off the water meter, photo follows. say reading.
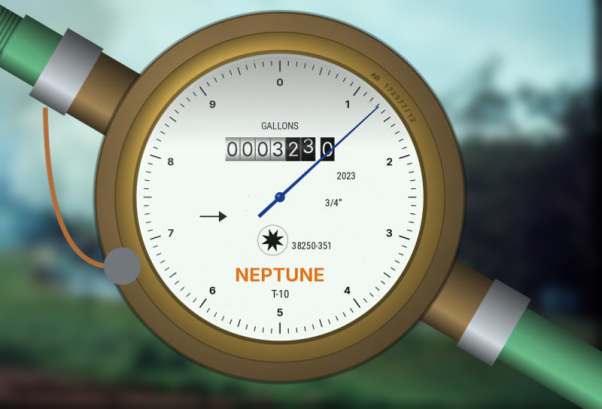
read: 3231.3 gal
